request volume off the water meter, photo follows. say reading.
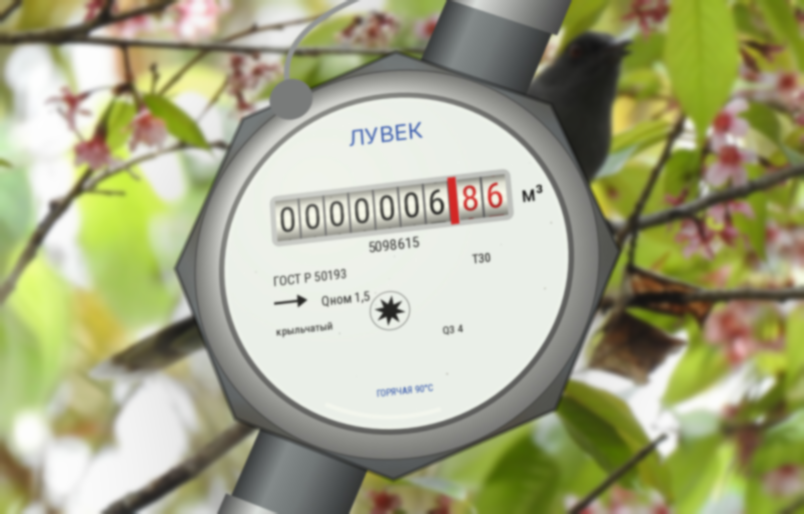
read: 6.86 m³
